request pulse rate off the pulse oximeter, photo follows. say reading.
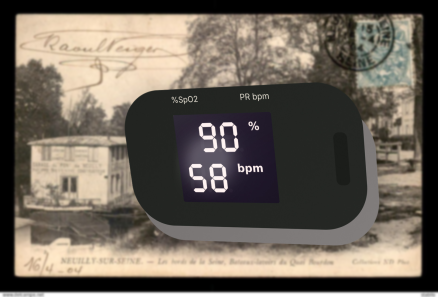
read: 58 bpm
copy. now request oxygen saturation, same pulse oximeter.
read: 90 %
